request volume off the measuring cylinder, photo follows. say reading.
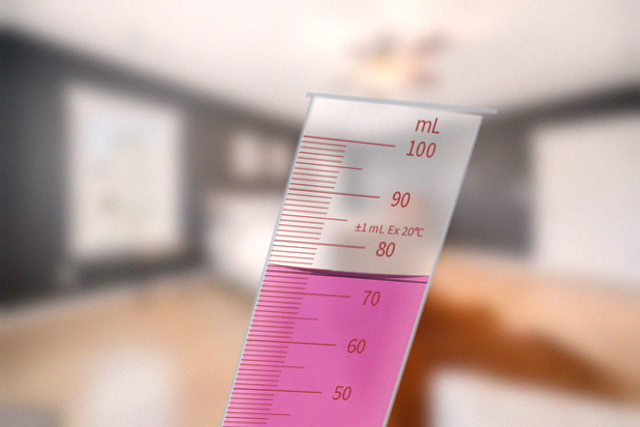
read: 74 mL
